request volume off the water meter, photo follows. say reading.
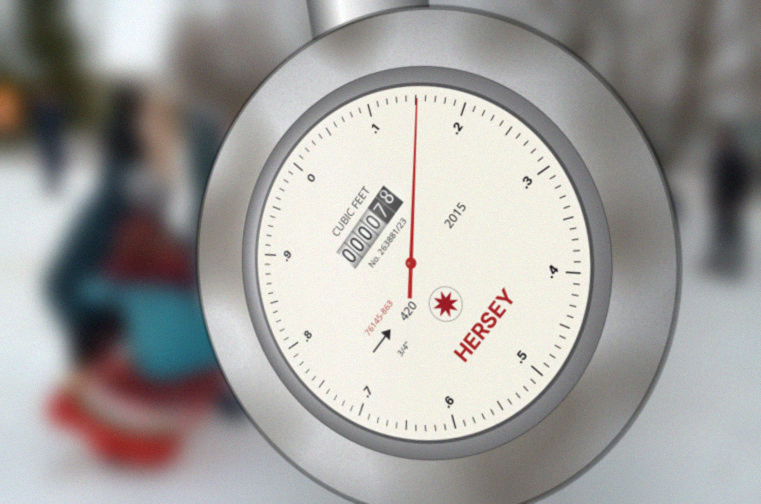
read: 78.15 ft³
